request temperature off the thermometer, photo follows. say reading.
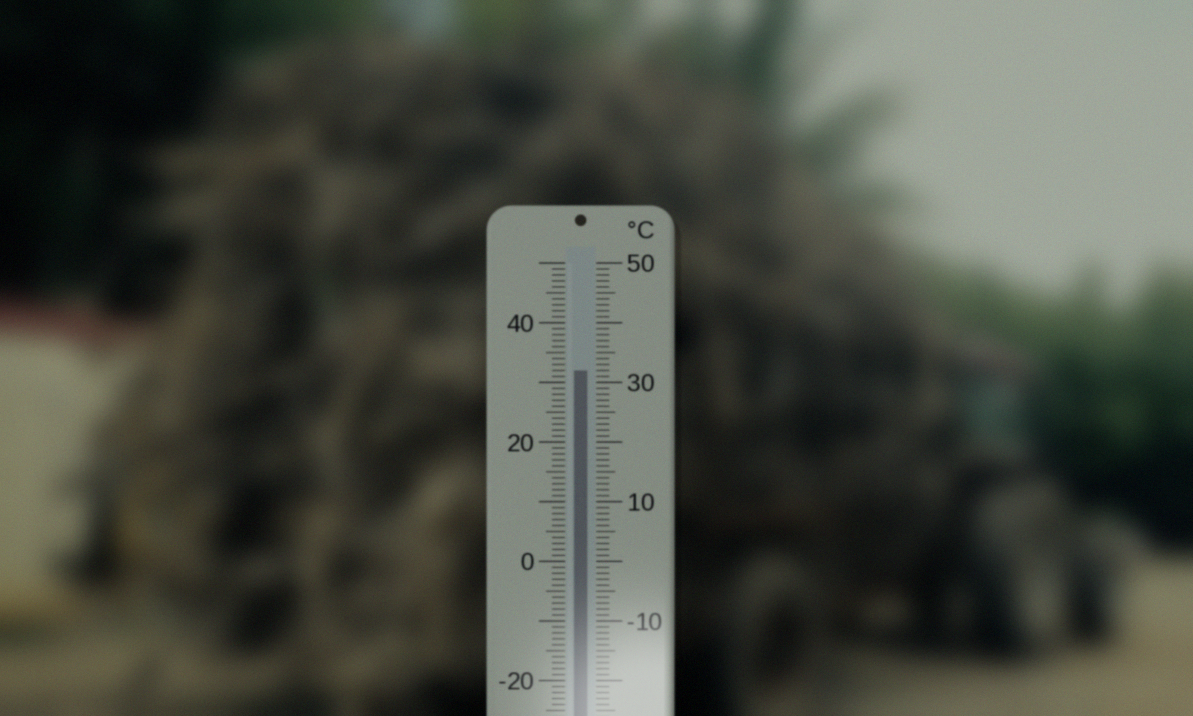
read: 32 °C
